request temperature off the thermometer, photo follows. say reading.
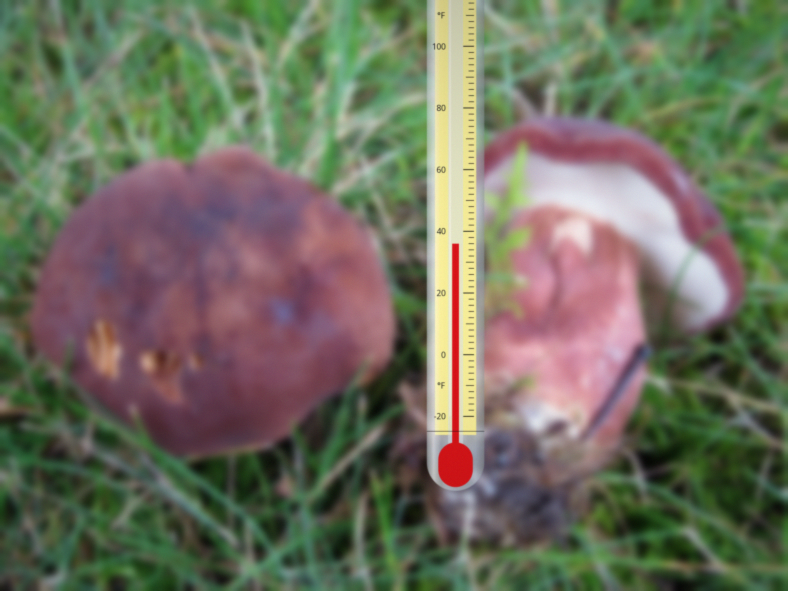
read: 36 °F
